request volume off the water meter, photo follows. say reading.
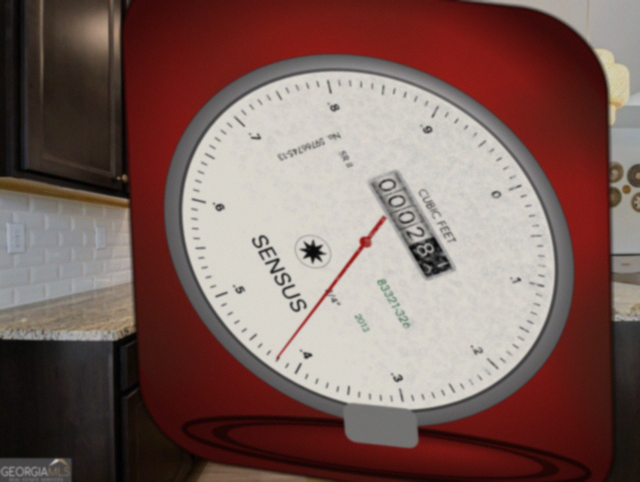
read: 281.42 ft³
